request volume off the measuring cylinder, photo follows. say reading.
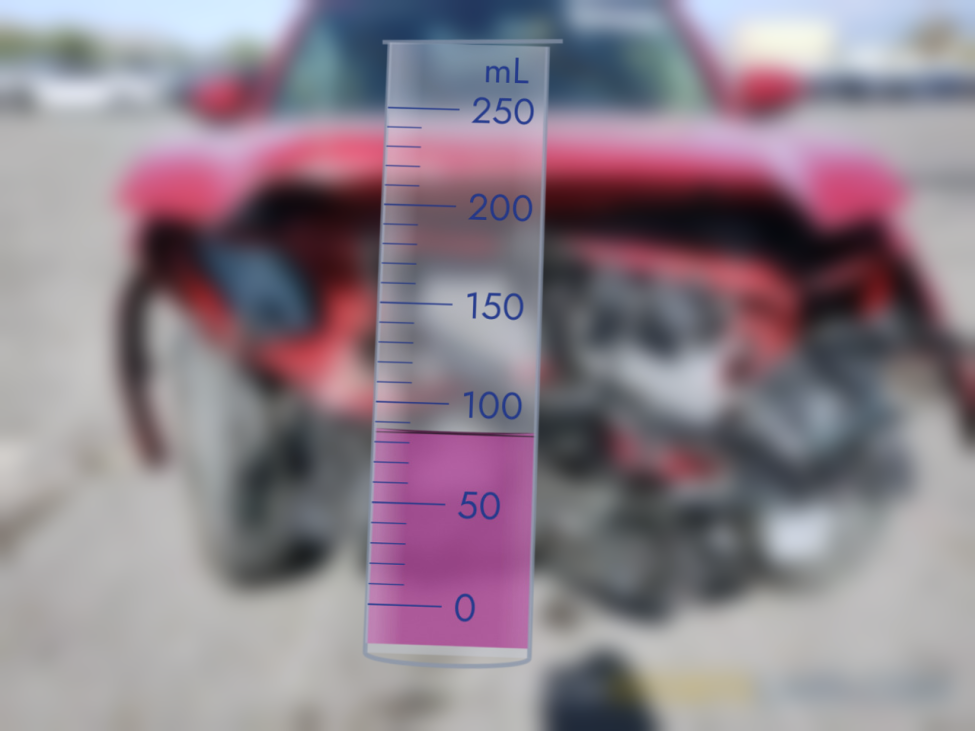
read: 85 mL
